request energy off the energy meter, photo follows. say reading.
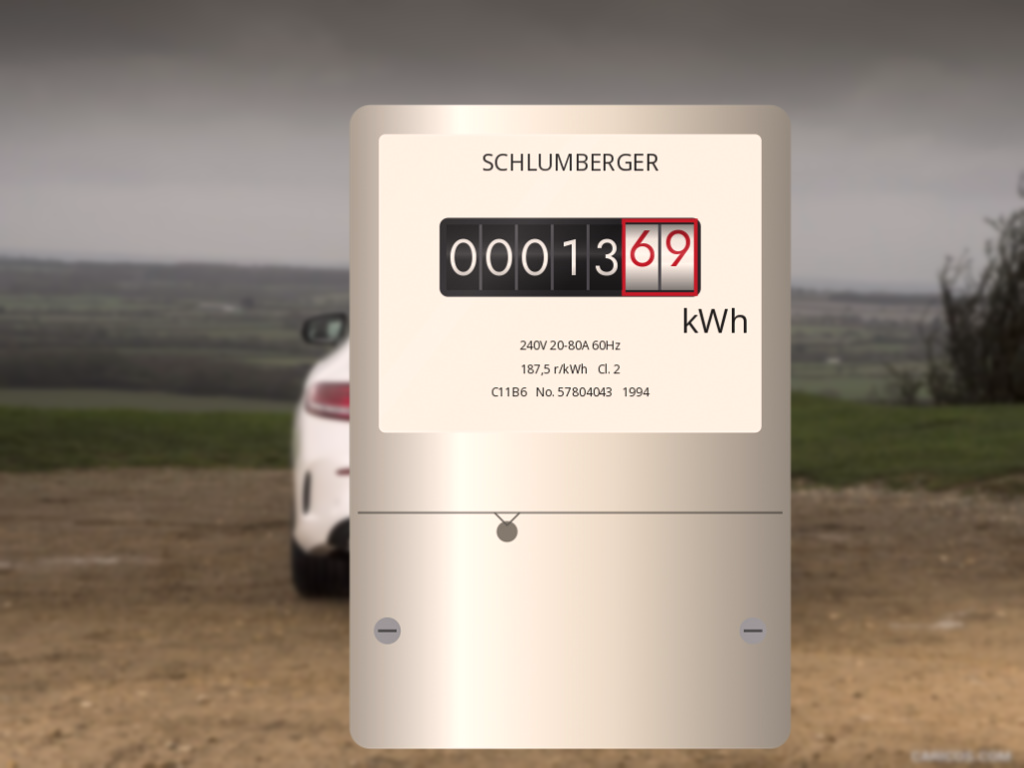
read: 13.69 kWh
